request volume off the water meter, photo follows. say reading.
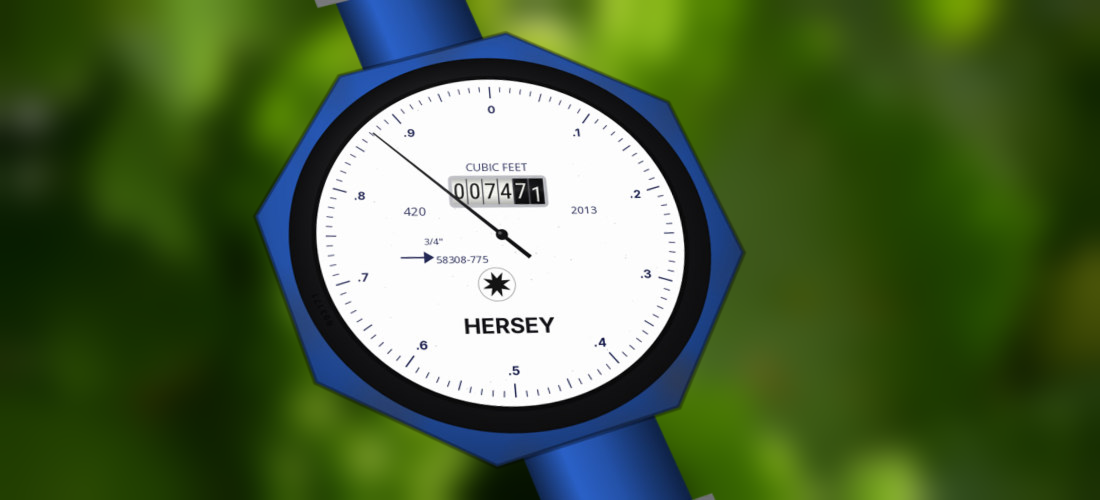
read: 7470.87 ft³
